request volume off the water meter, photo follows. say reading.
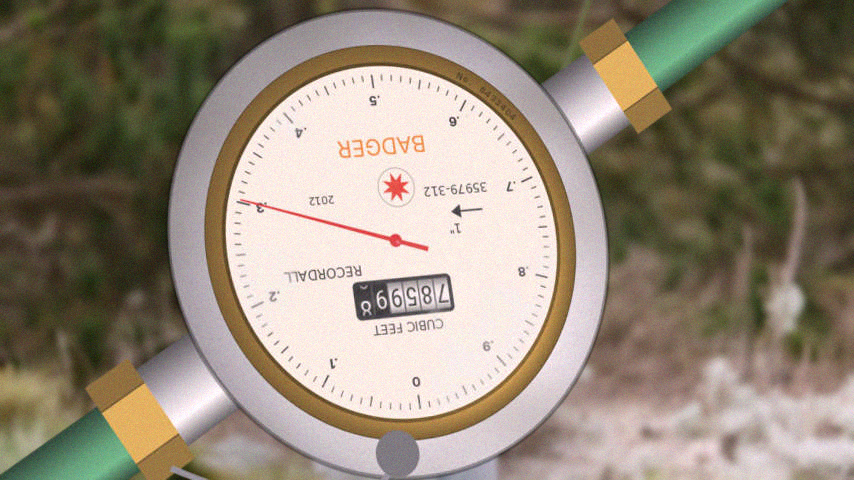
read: 785998.30 ft³
